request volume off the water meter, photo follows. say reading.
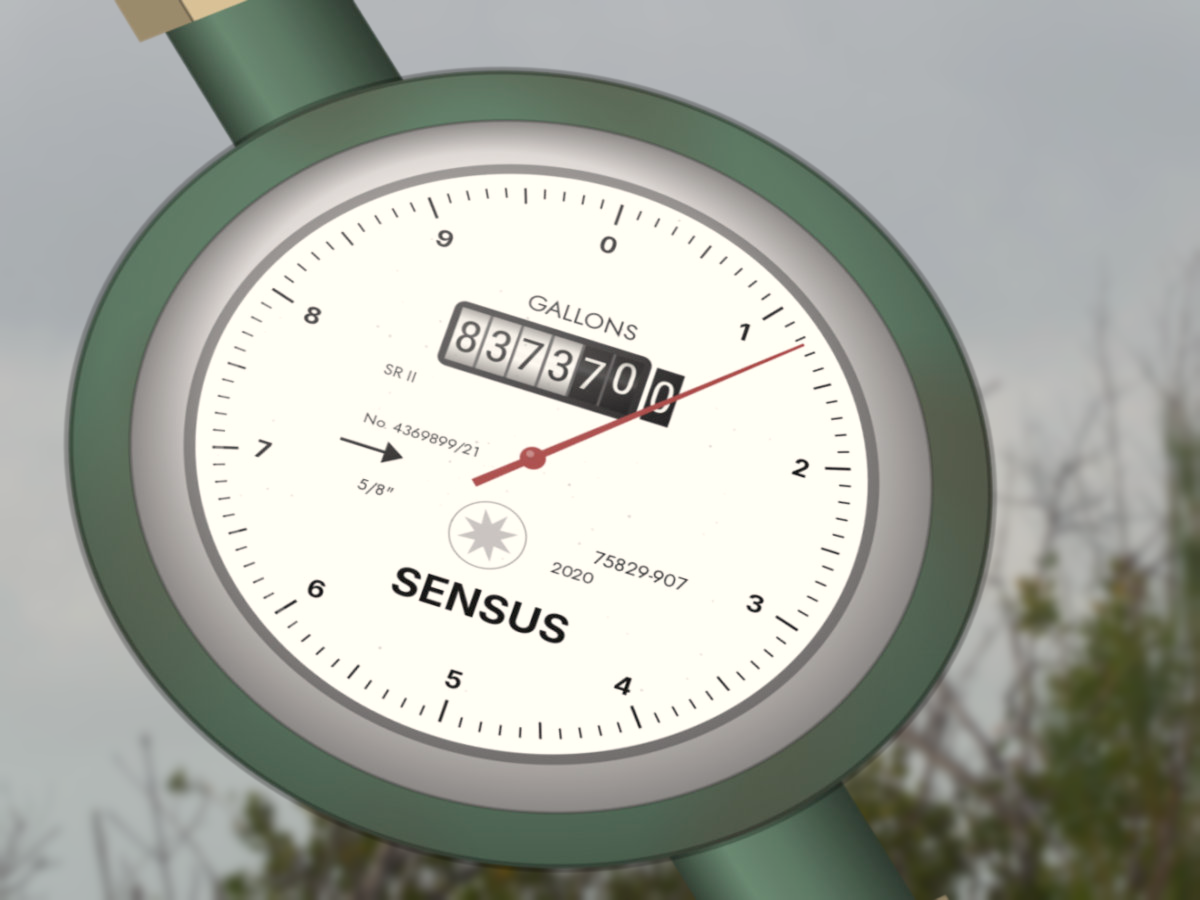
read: 8373701.2 gal
